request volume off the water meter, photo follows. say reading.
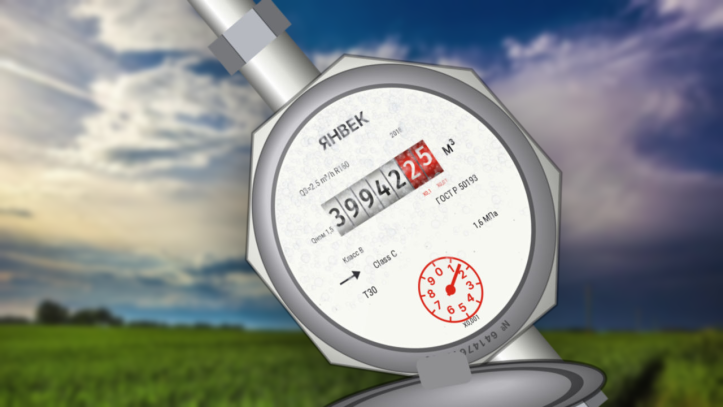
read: 39942.251 m³
